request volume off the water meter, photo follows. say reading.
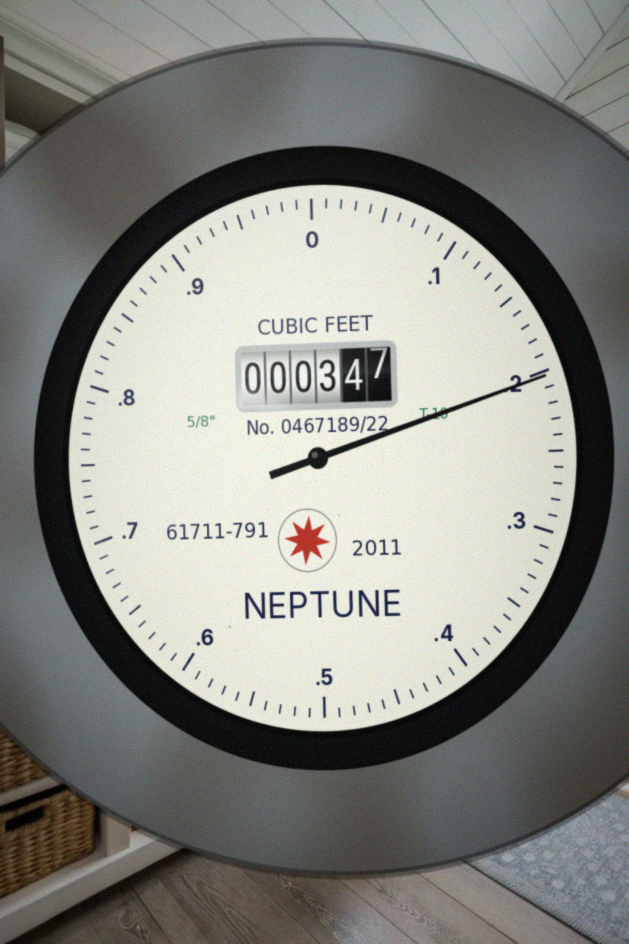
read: 347.20 ft³
